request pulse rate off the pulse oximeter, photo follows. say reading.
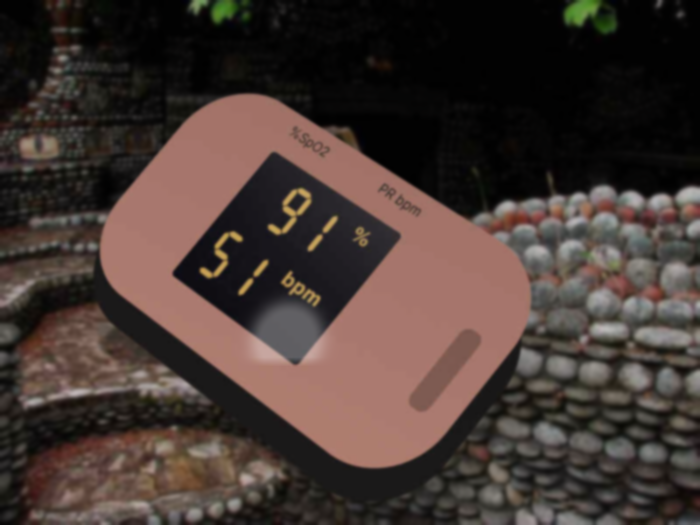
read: 51 bpm
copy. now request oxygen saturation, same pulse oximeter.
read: 91 %
